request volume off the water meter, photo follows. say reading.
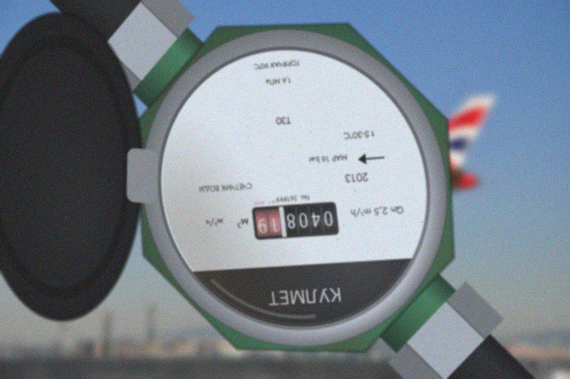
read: 408.19 m³
